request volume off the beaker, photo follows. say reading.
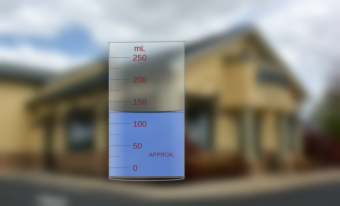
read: 125 mL
